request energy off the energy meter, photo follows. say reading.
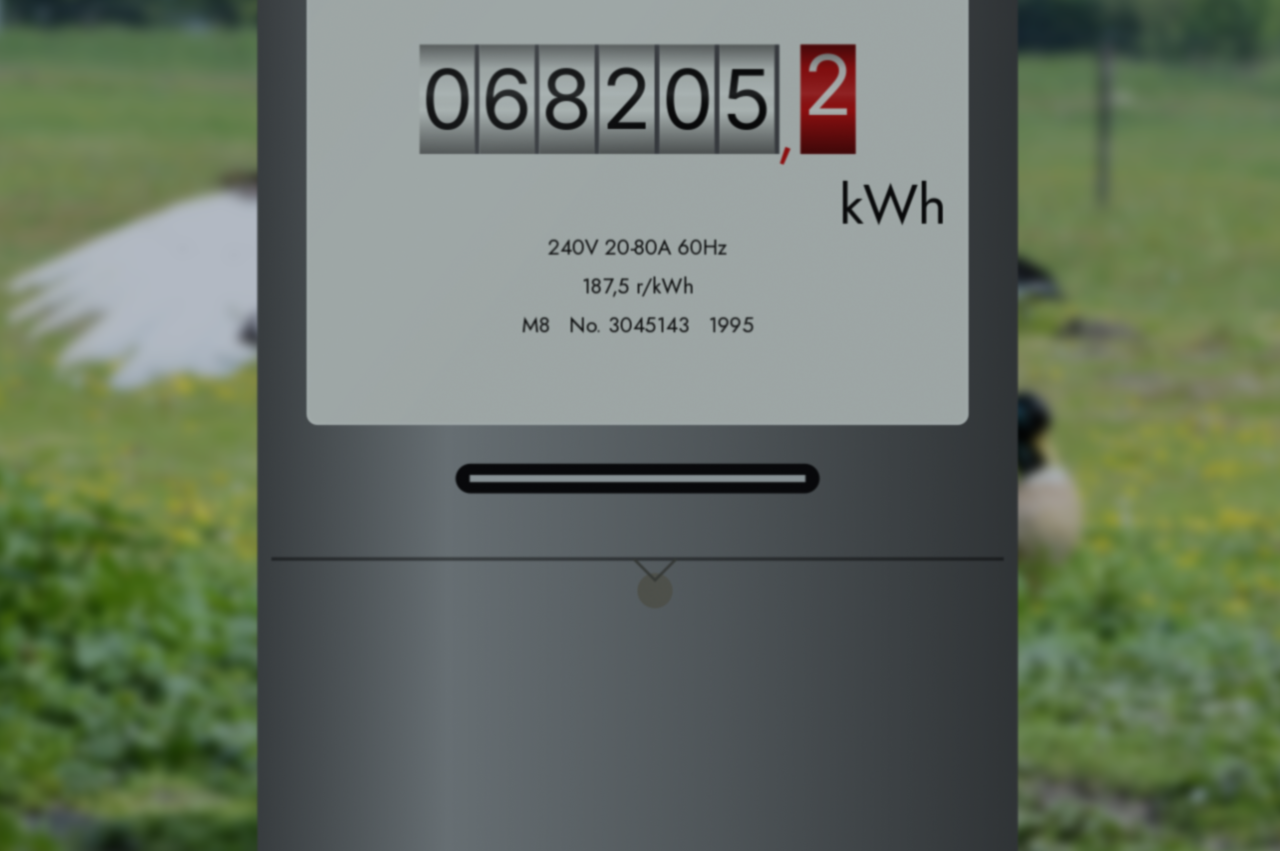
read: 68205.2 kWh
